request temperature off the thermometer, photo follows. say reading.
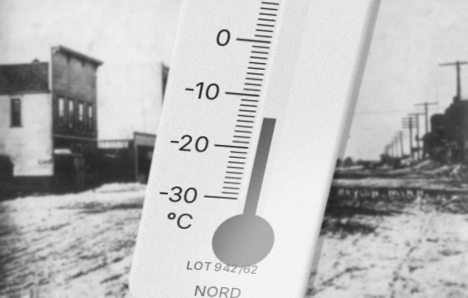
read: -14 °C
